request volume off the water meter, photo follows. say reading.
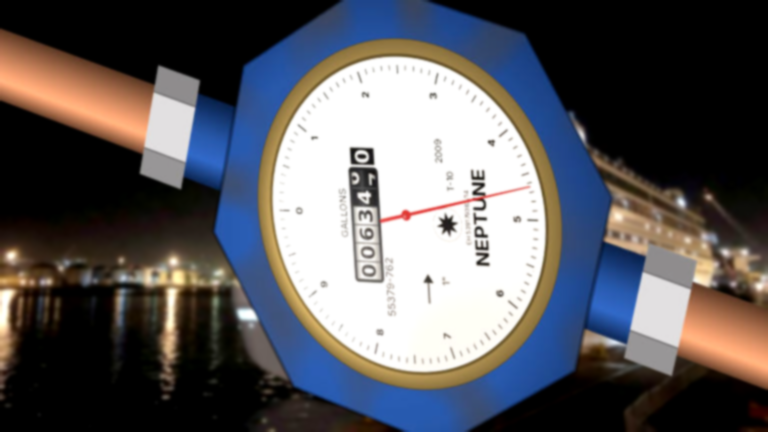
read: 63464.6 gal
